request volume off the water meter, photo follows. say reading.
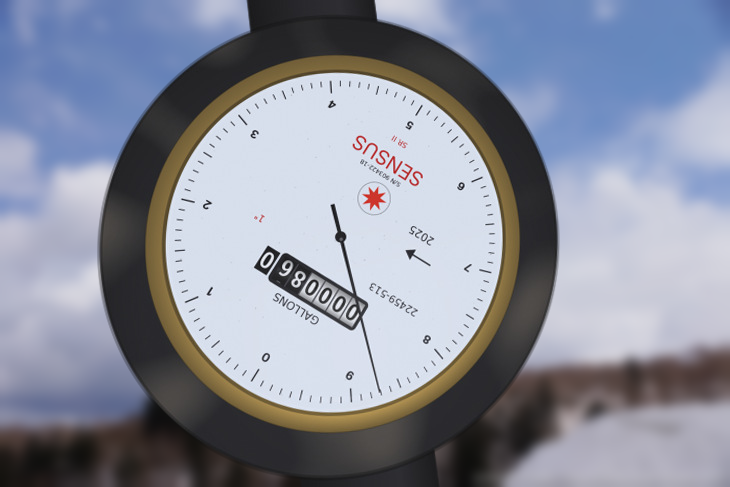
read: 858.7 gal
